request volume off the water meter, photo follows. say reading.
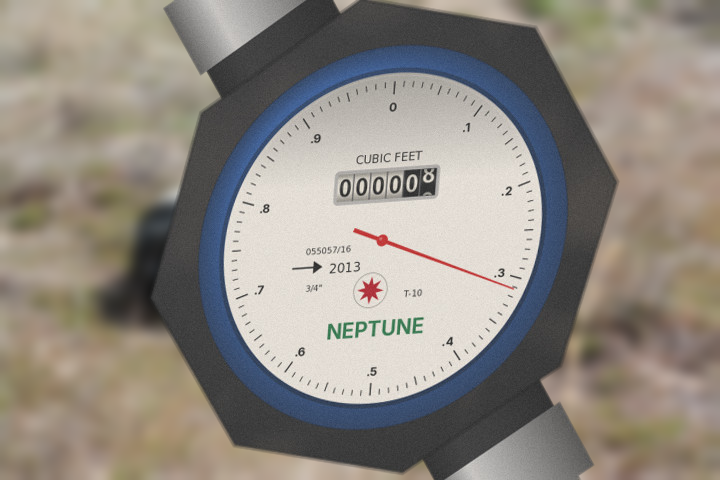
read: 8.31 ft³
